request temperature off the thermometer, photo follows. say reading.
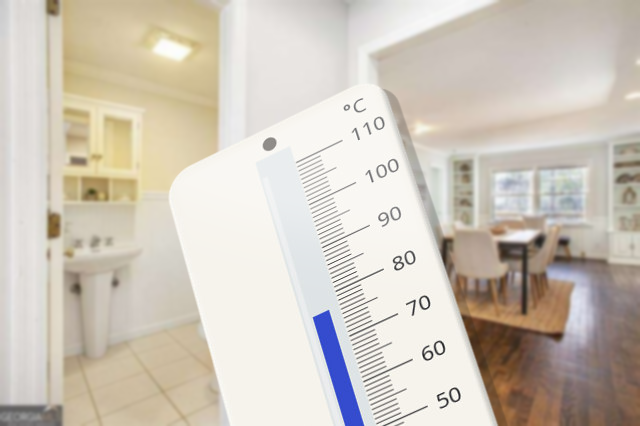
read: 77 °C
